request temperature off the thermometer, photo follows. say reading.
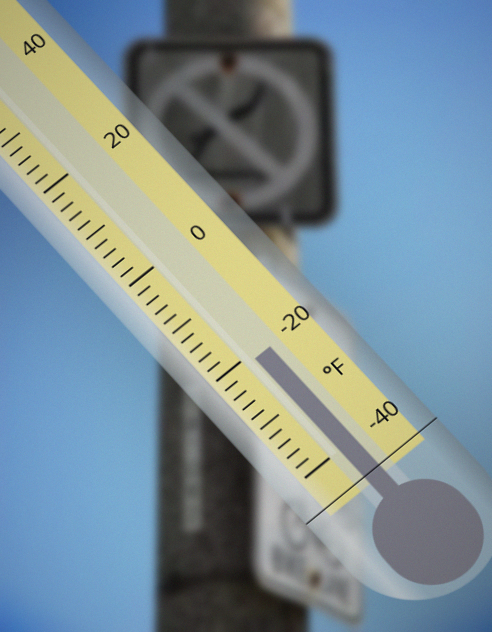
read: -21 °F
